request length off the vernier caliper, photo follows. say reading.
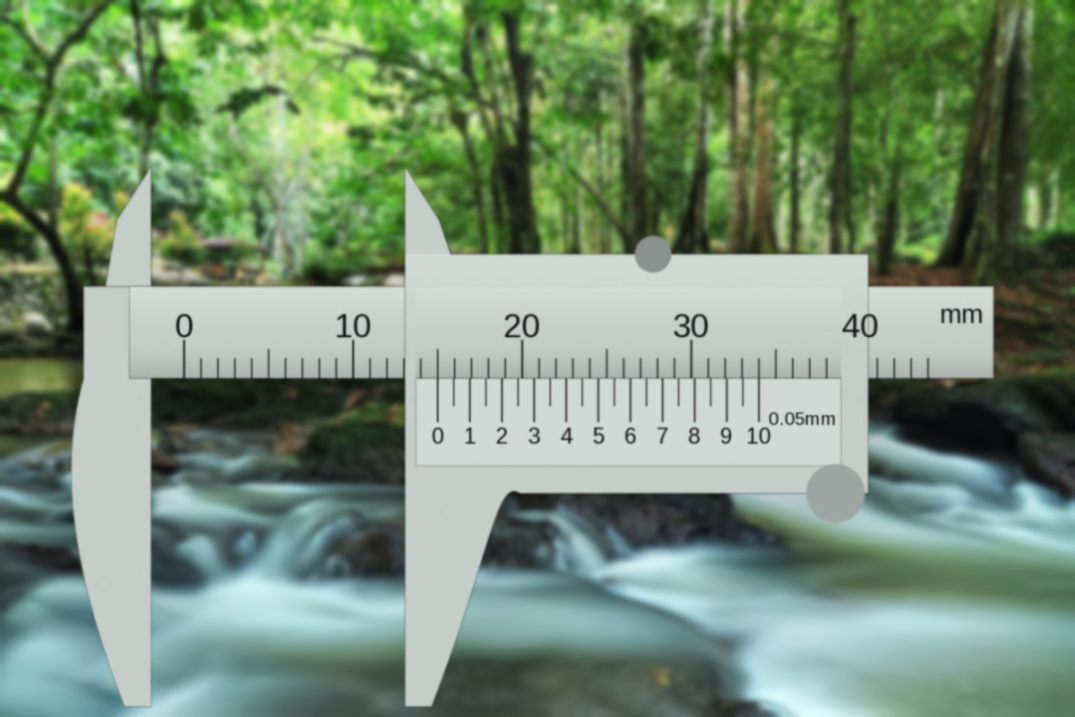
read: 15.0 mm
